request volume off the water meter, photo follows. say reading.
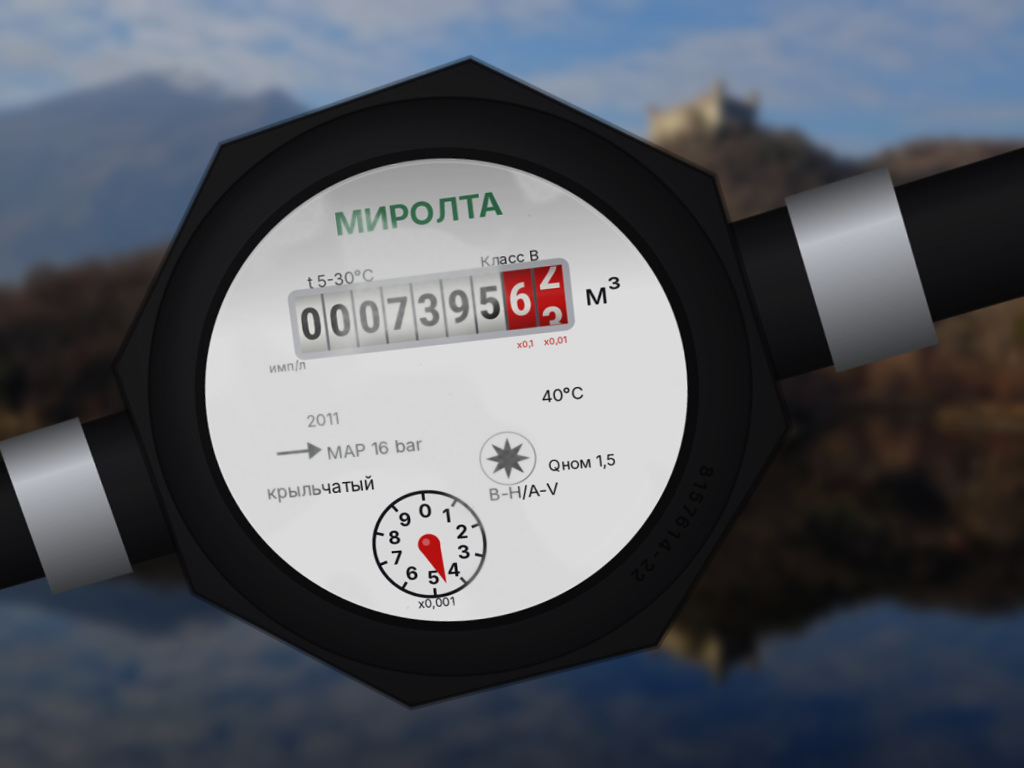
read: 7395.624 m³
